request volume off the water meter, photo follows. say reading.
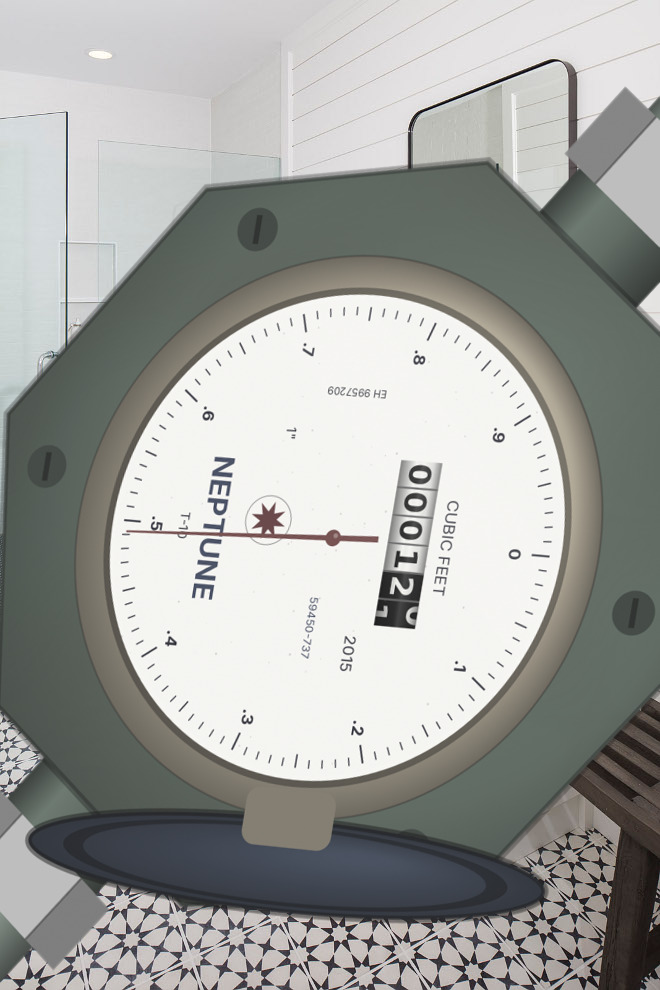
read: 120.49 ft³
